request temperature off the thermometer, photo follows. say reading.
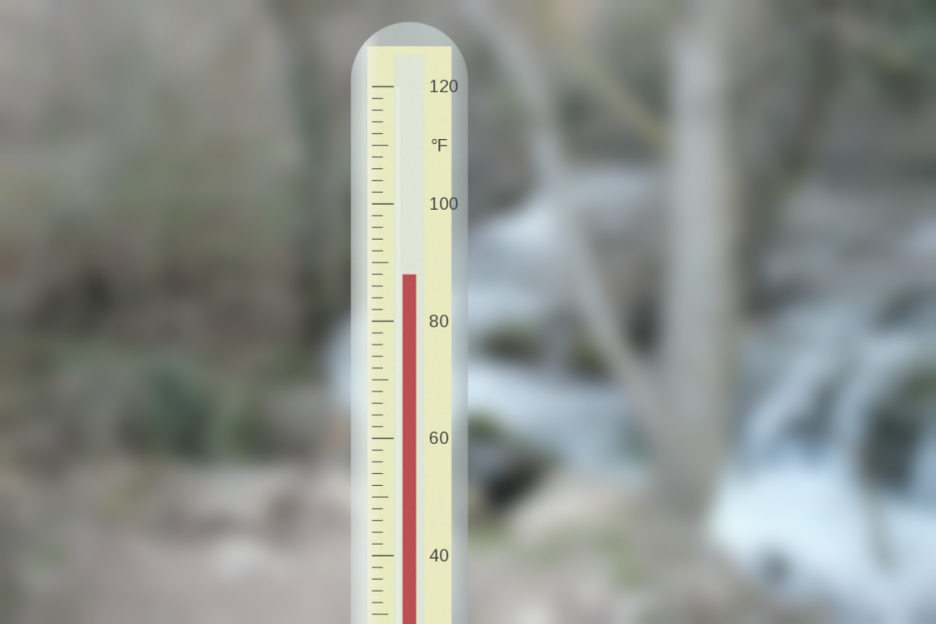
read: 88 °F
